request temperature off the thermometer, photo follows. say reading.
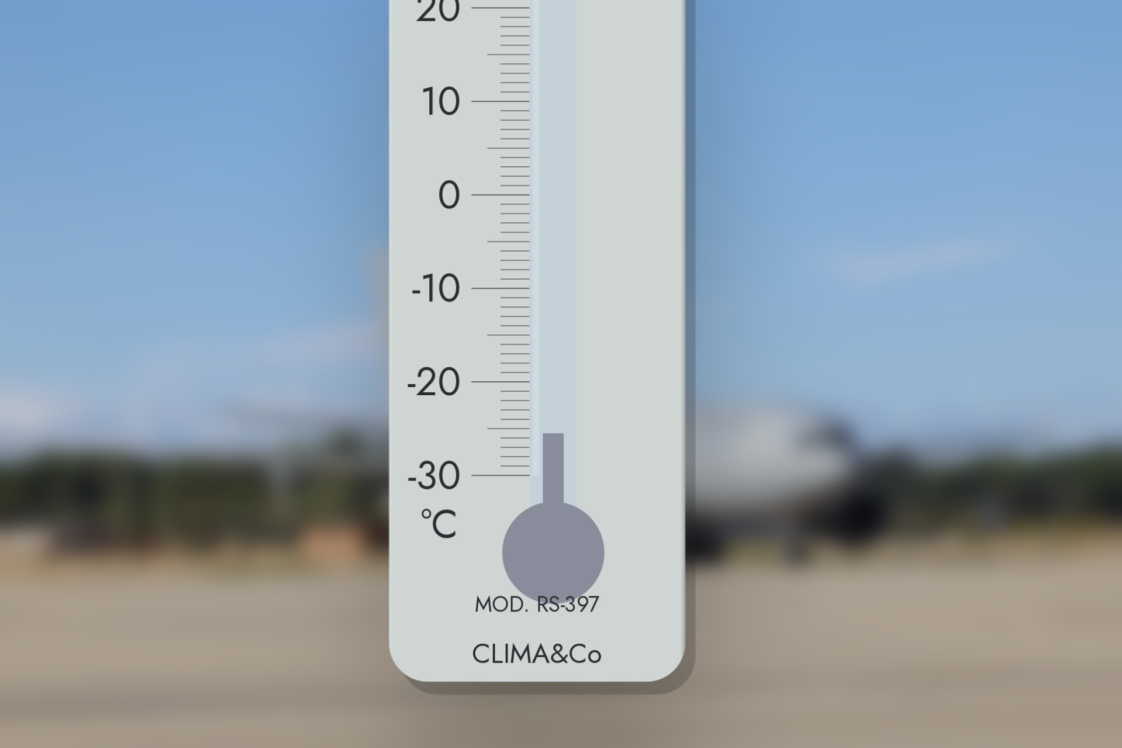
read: -25.5 °C
